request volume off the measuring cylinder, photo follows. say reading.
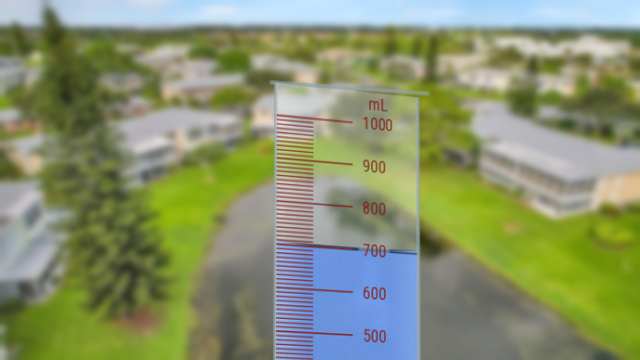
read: 700 mL
